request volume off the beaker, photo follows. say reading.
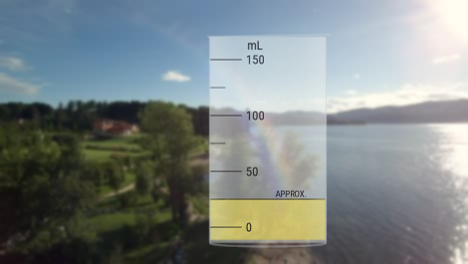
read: 25 mL
